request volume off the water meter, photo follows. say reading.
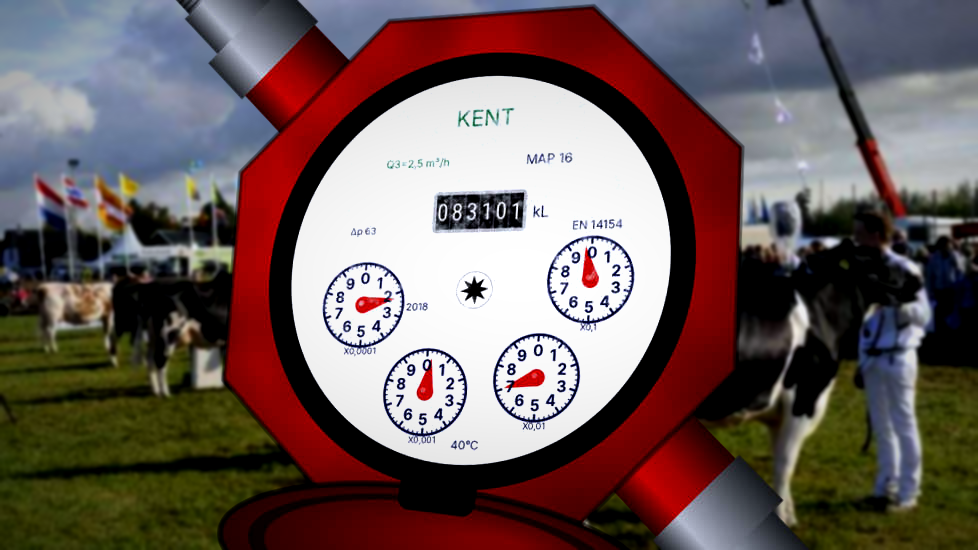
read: 83100.9702 kL
